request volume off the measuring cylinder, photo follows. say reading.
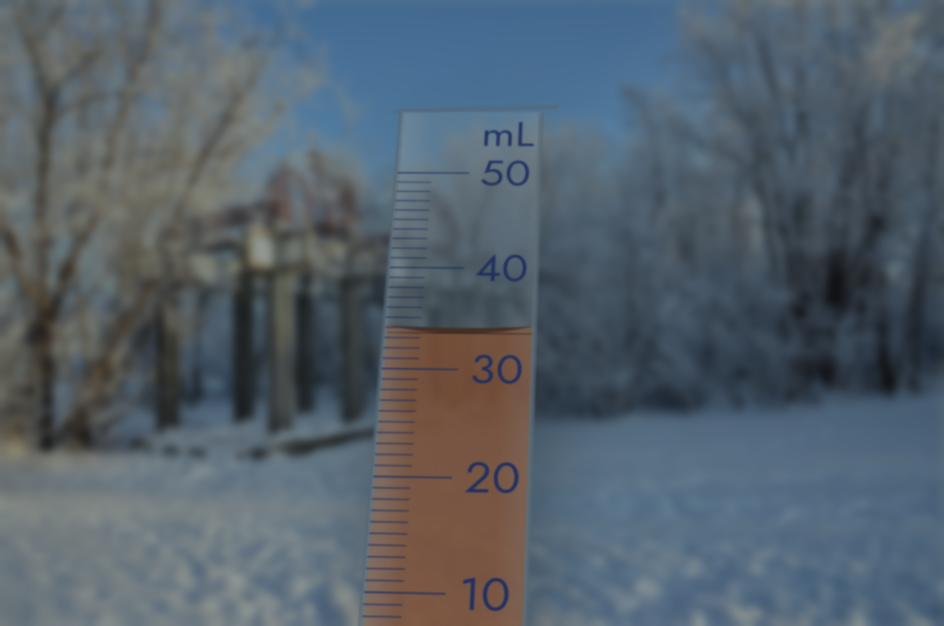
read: 33.5 mL
